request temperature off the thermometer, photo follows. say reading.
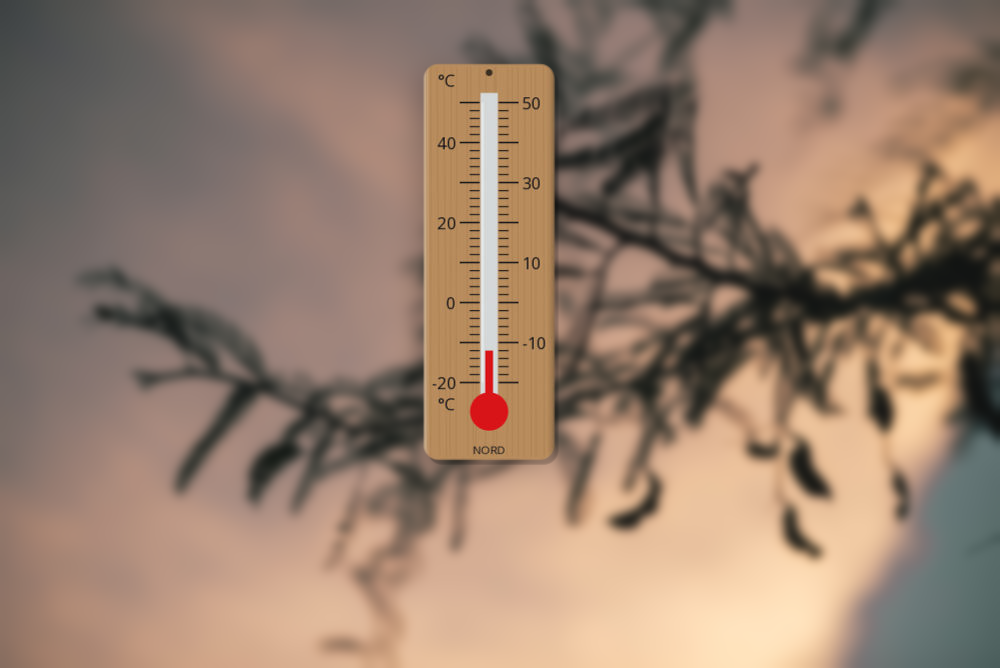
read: -12 °C
